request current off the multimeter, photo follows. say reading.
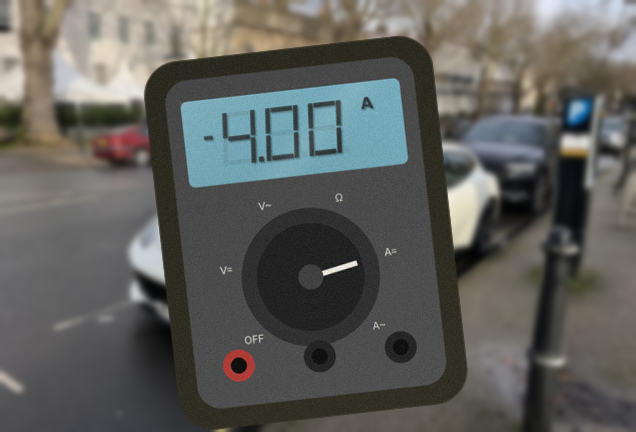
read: -4.00 A
